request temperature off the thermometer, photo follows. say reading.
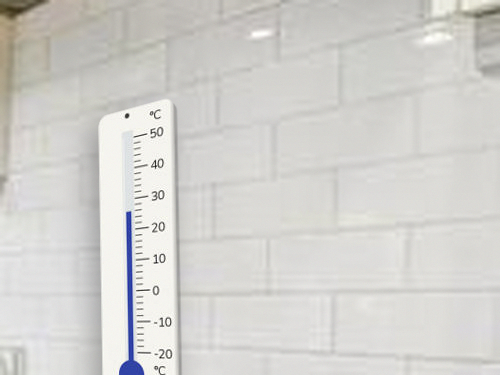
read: 26 °C
